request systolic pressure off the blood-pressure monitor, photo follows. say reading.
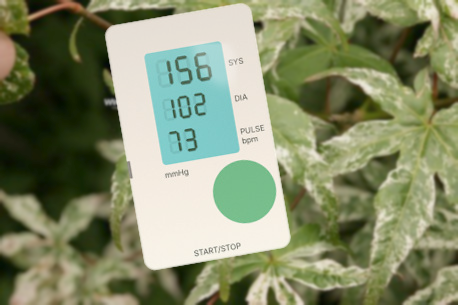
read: 156 mmHg
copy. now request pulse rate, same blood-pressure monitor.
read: 73 bpm
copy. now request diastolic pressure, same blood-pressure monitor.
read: 102 mmHg
